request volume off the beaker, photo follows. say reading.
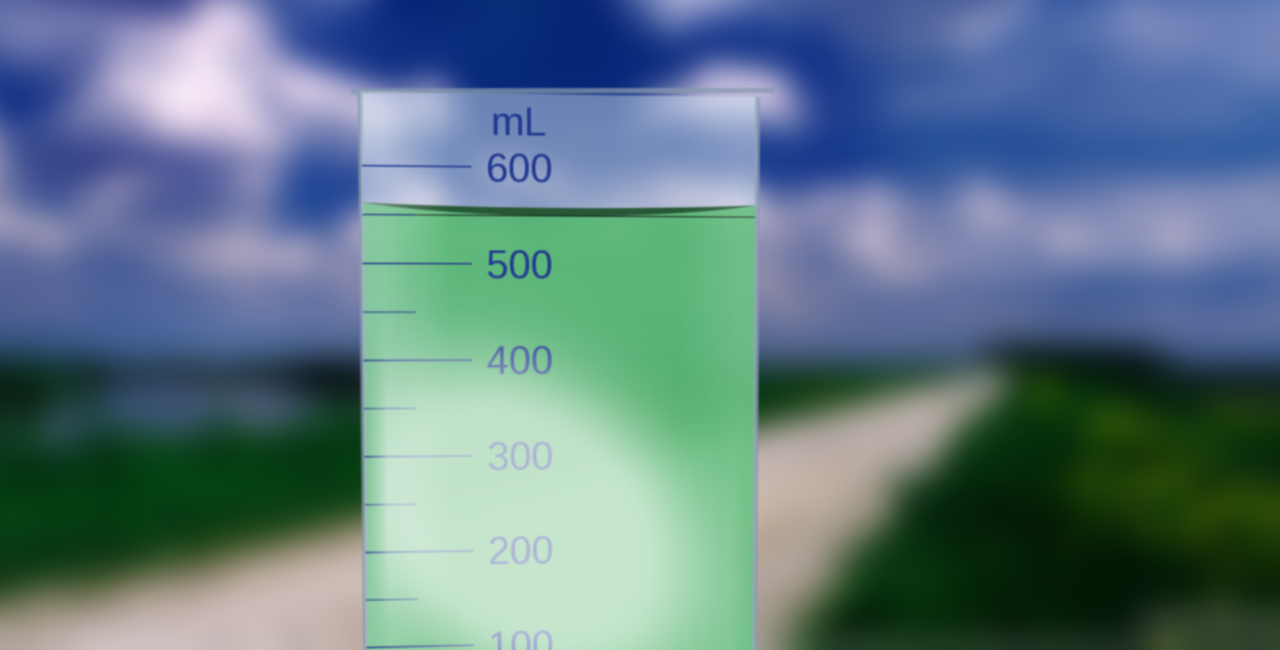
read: 550 mL
